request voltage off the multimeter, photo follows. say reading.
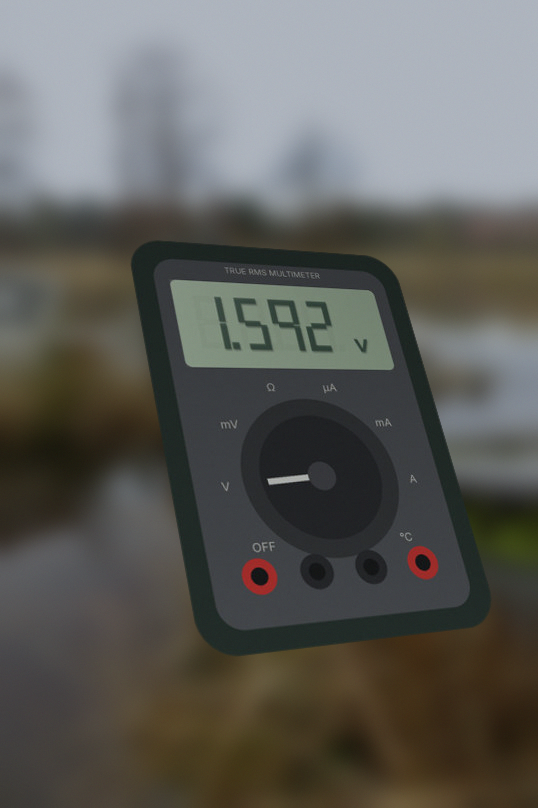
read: 1.592 V
